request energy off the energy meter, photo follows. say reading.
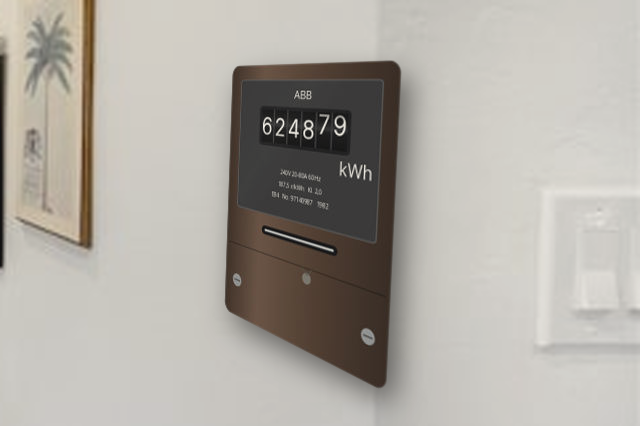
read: 624879 kWh
